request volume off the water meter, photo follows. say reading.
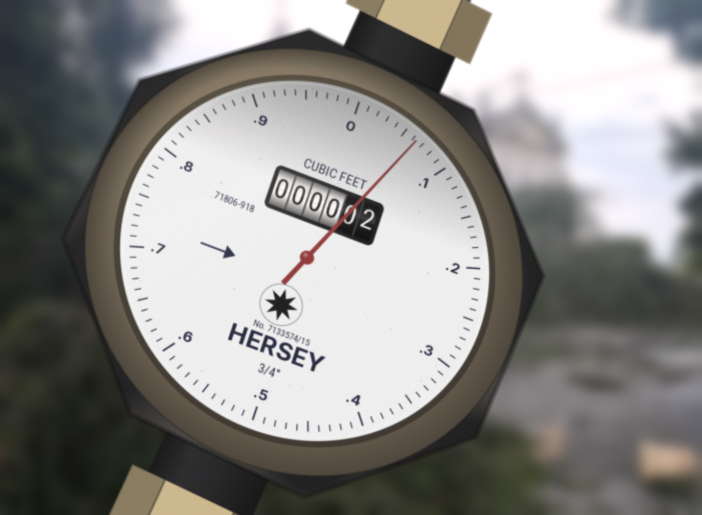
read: 2.06 ft³
